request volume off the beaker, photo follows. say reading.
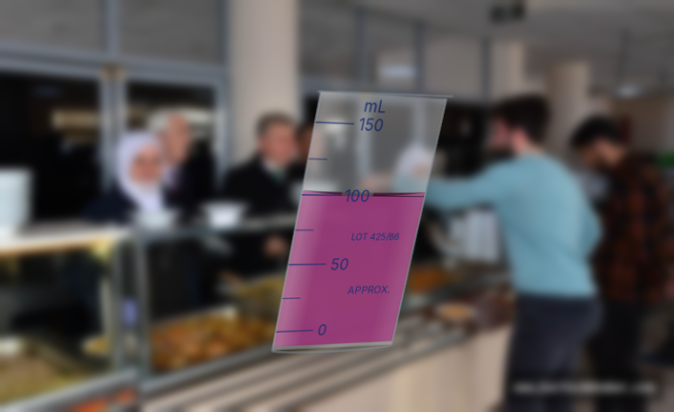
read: 100 mL
